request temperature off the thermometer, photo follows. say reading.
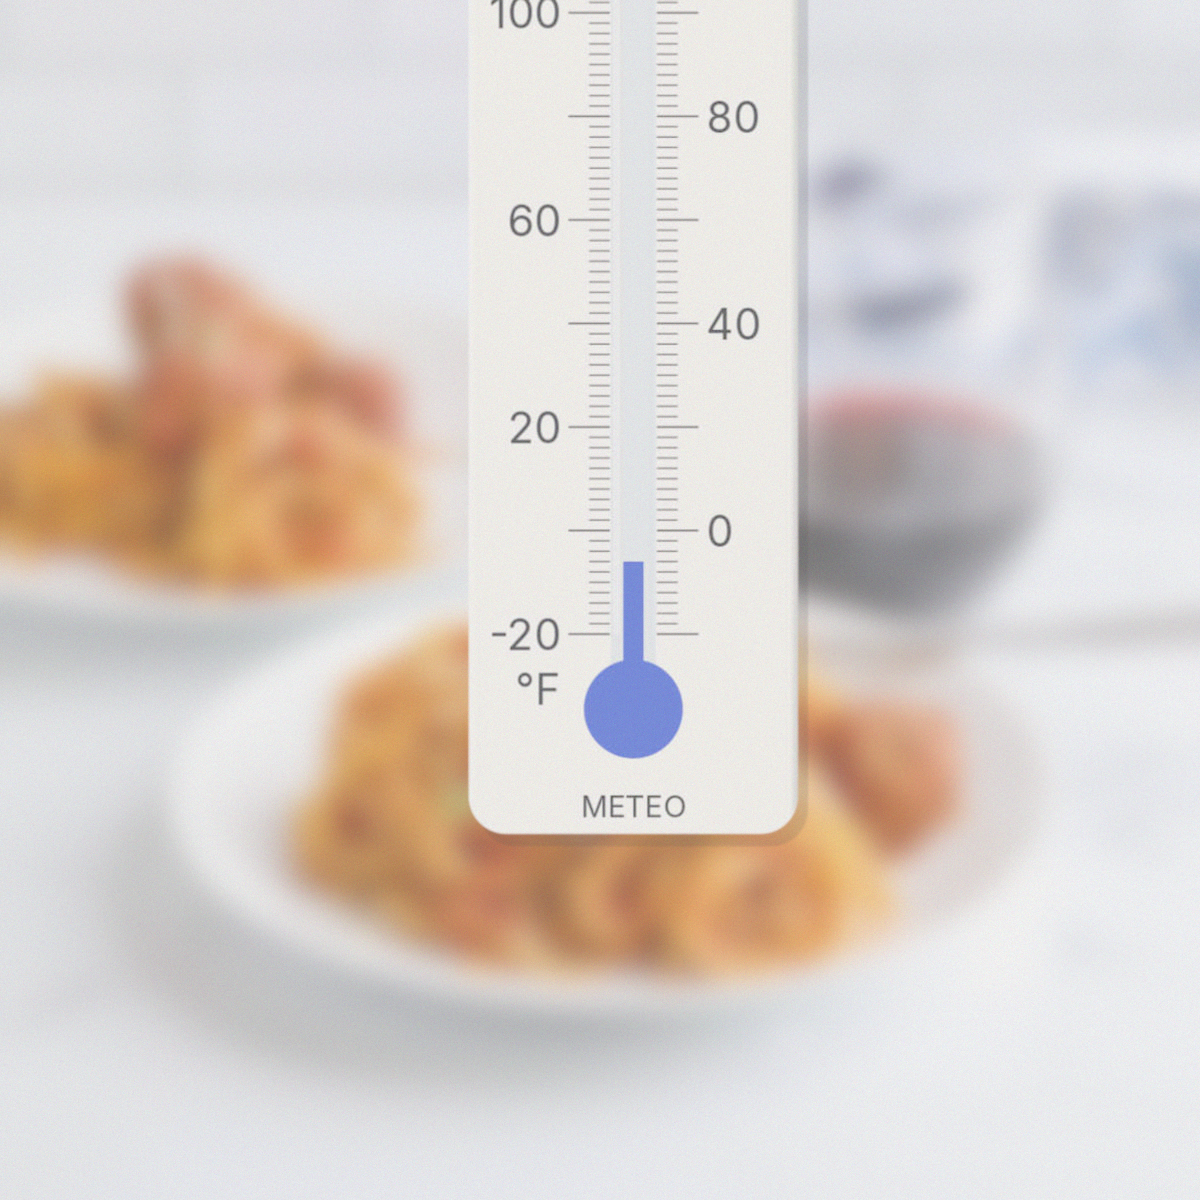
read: -6 °F
